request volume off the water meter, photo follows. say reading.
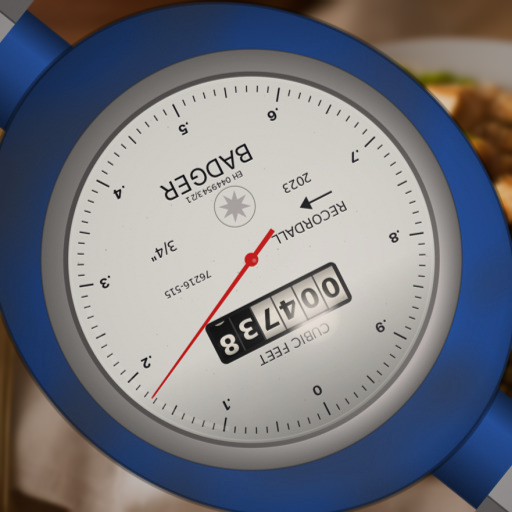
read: 4738.17 ft³
